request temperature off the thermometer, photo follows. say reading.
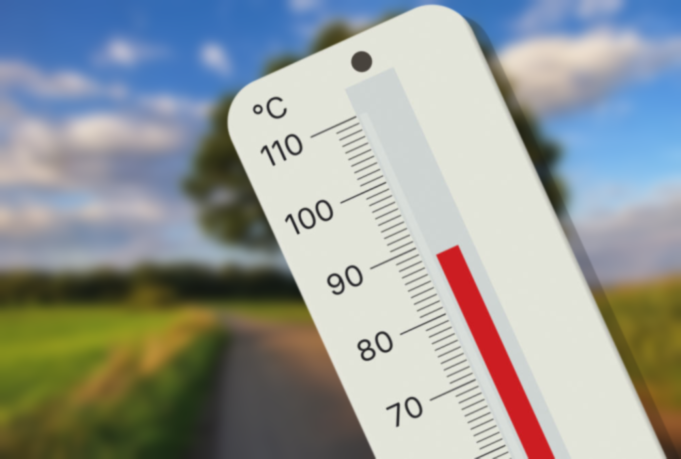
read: 88 °C
